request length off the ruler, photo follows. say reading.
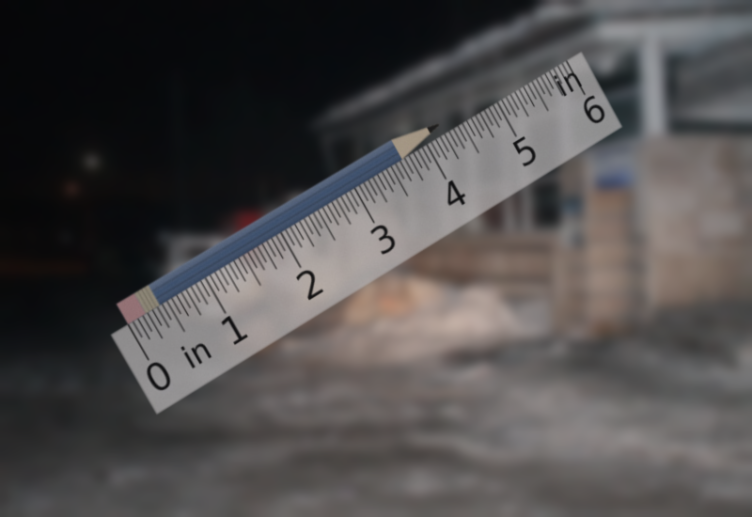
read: 4.25 in
